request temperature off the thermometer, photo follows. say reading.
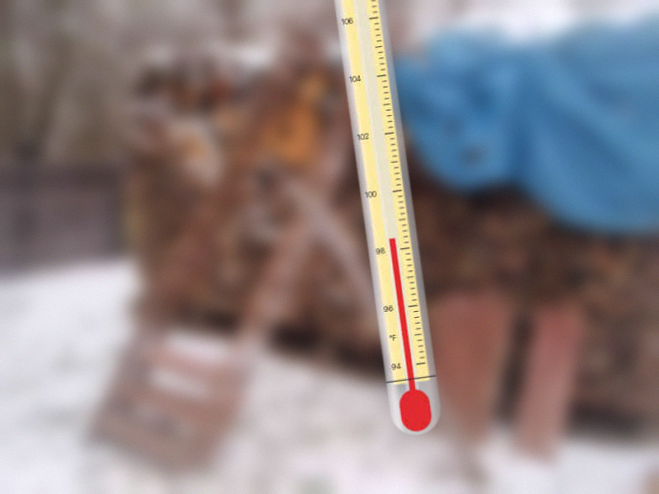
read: 98.4 °F
